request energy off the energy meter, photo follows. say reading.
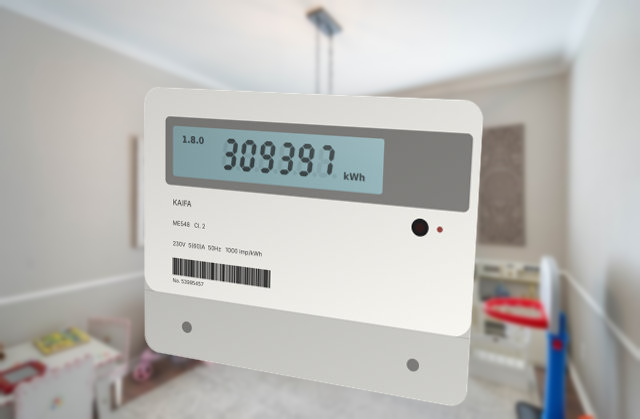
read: 309397 kWh
